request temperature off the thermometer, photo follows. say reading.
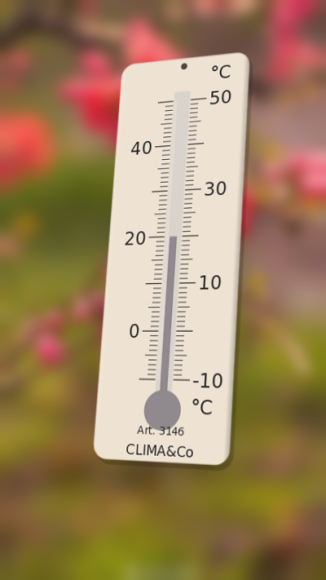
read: 20 °C
